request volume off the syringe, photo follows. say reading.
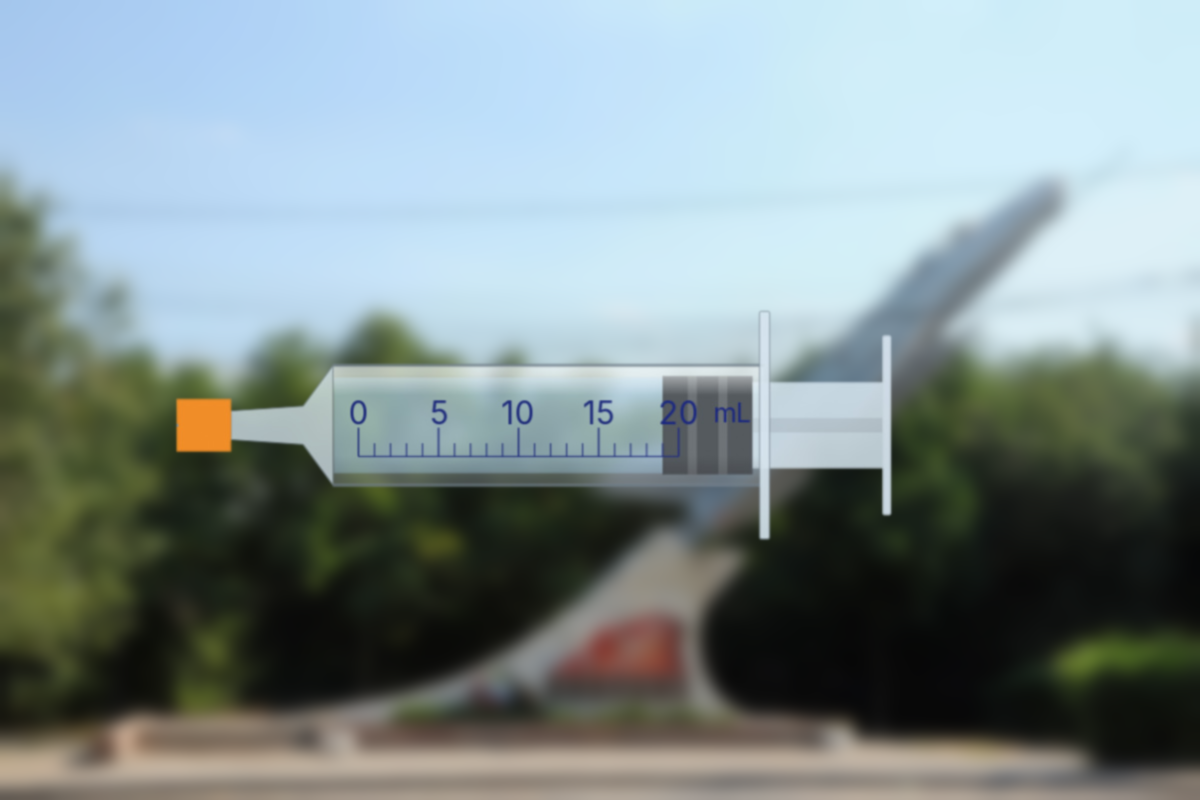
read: 19 mL
